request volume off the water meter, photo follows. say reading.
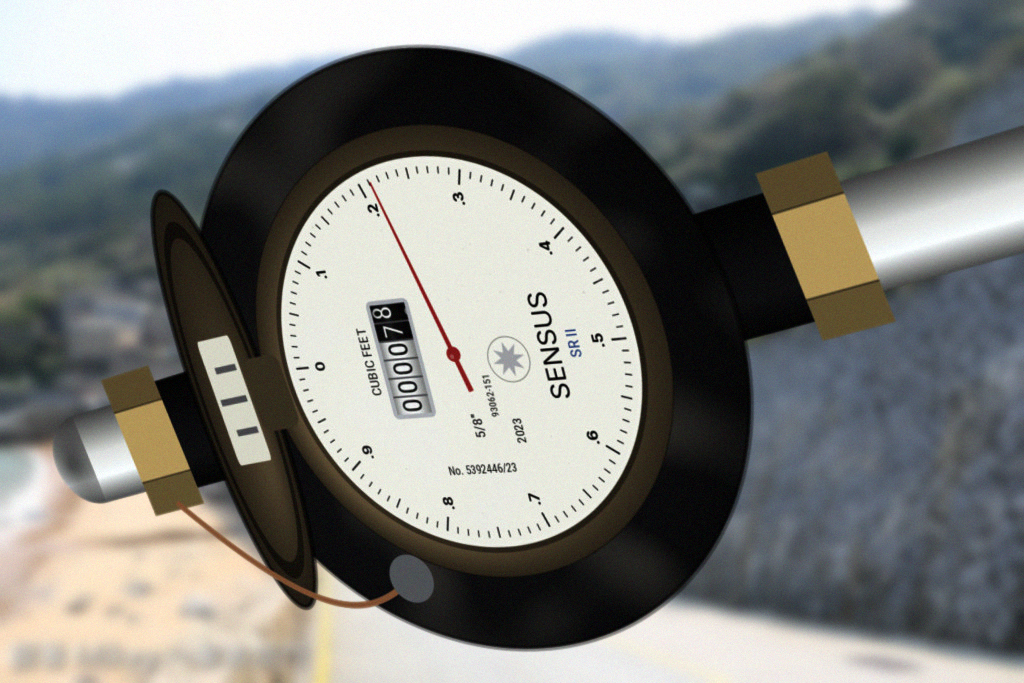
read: 78.21 ft³
